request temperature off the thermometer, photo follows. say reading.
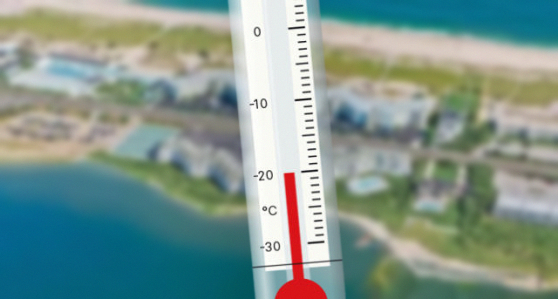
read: -20 °C
